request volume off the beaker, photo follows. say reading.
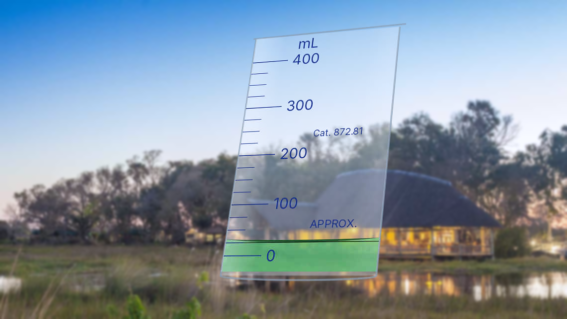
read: 25 mL
